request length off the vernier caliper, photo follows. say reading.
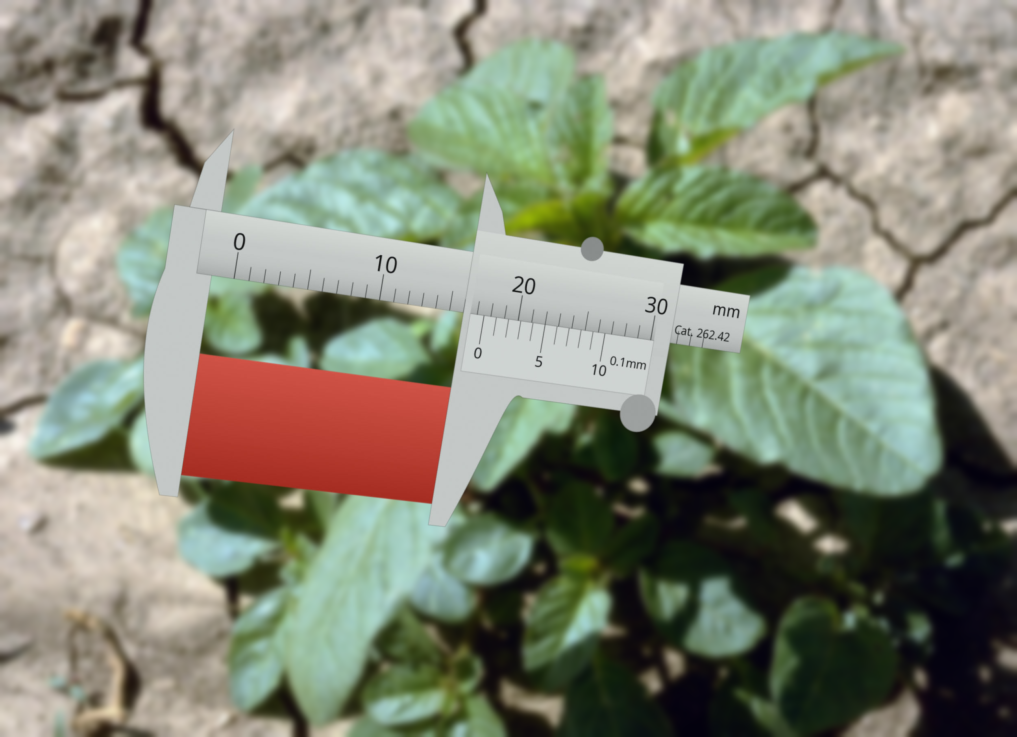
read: 17.5 mm
